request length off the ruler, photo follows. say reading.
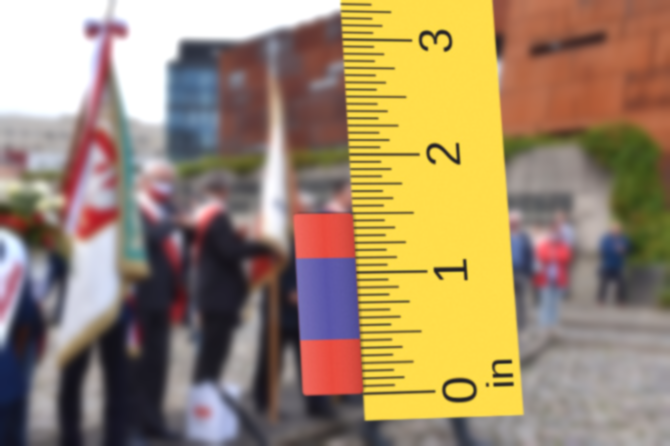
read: 1.5 in
